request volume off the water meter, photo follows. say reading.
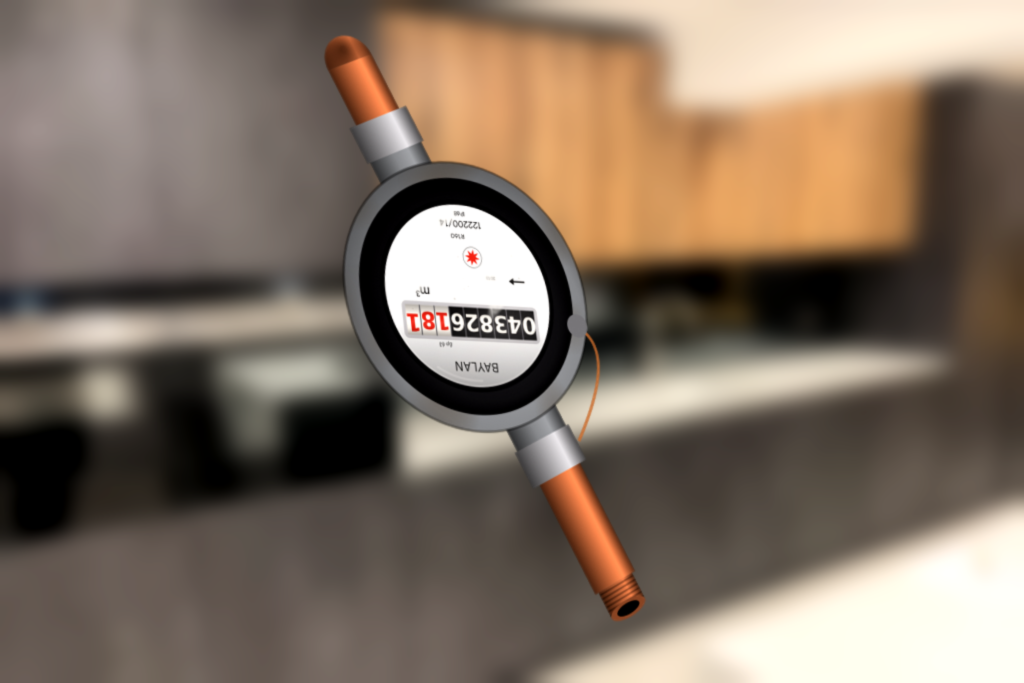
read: 43826.181 m³
